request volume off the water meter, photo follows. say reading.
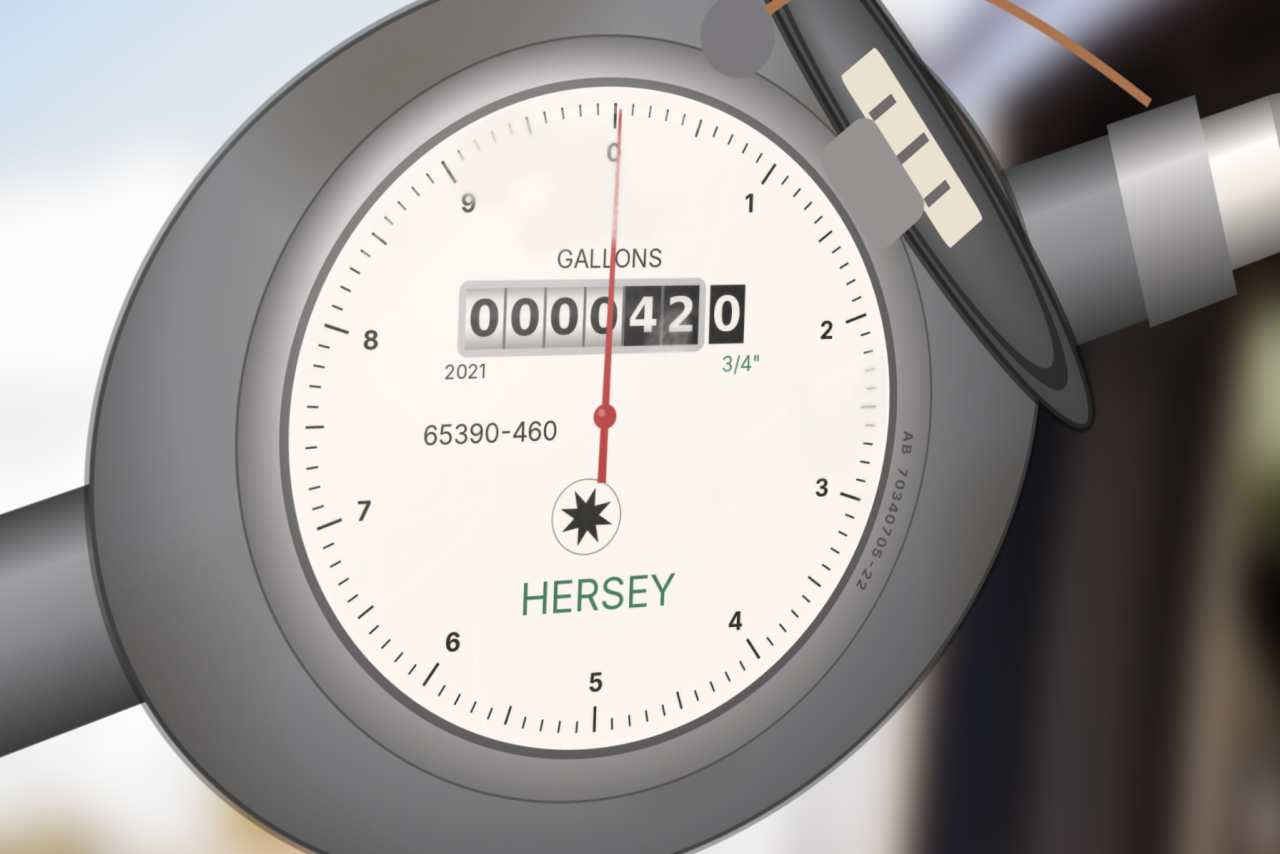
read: 420.0 gal
